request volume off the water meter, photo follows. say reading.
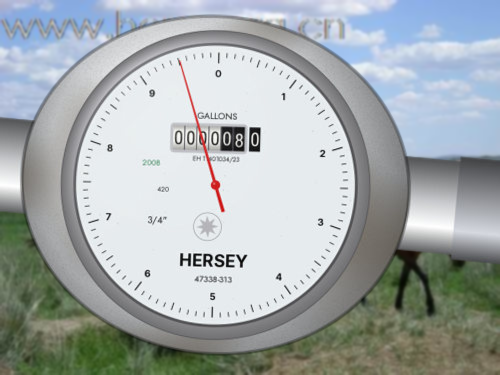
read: 79.5 gal
